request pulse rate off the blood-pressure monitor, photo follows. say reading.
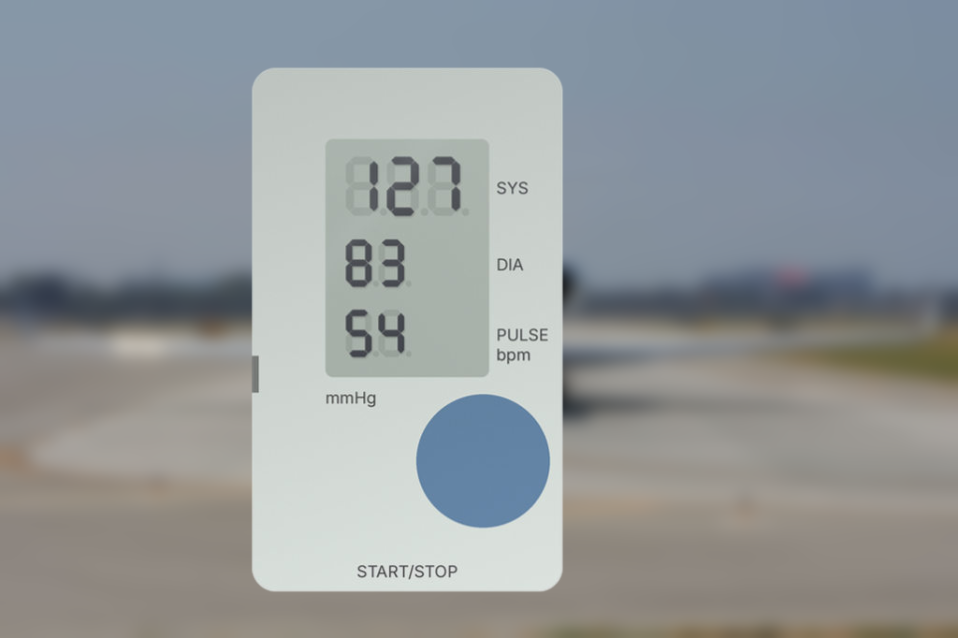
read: 54 bpm
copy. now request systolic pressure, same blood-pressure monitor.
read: 127 mmHg
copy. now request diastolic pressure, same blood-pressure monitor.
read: 83 mmHg
